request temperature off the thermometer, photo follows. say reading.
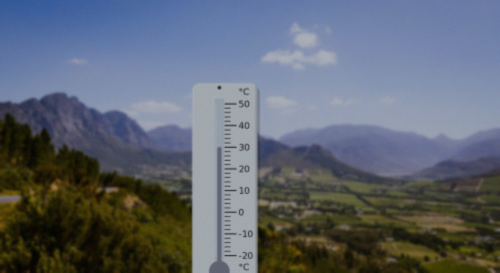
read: 30 °C
